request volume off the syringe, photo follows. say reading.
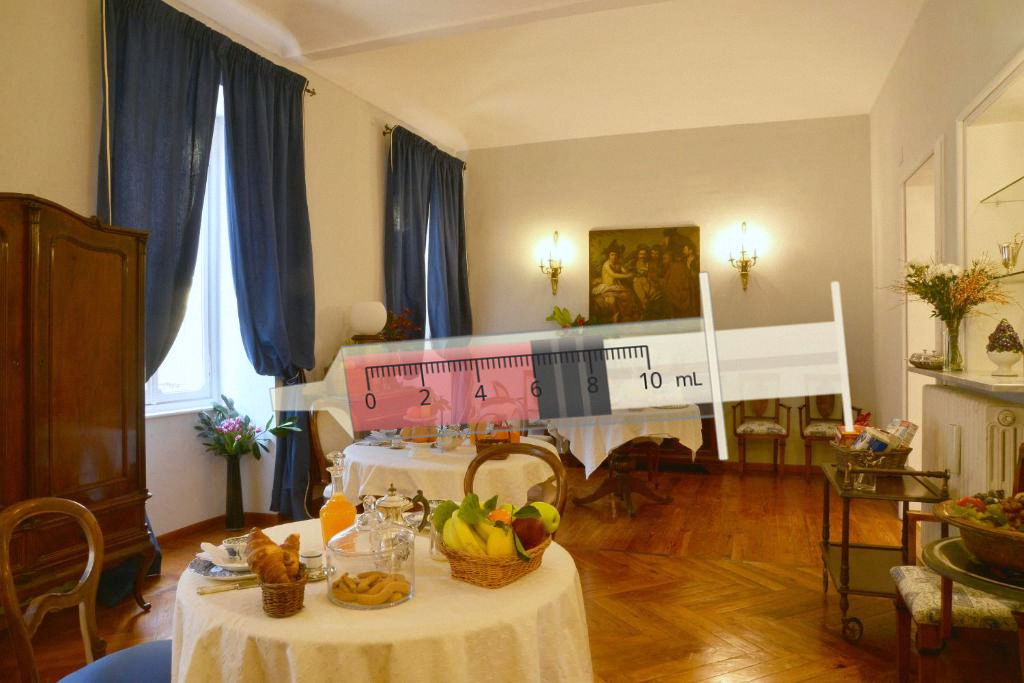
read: 6 mL
